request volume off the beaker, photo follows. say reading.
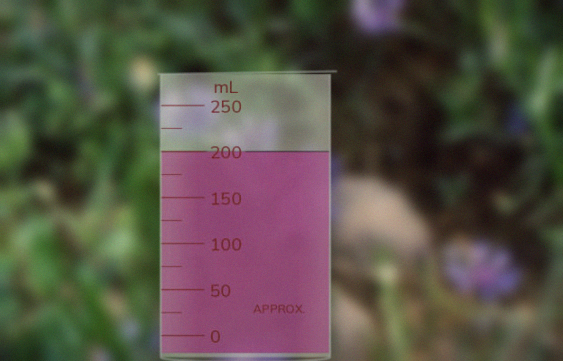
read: 200 mL
